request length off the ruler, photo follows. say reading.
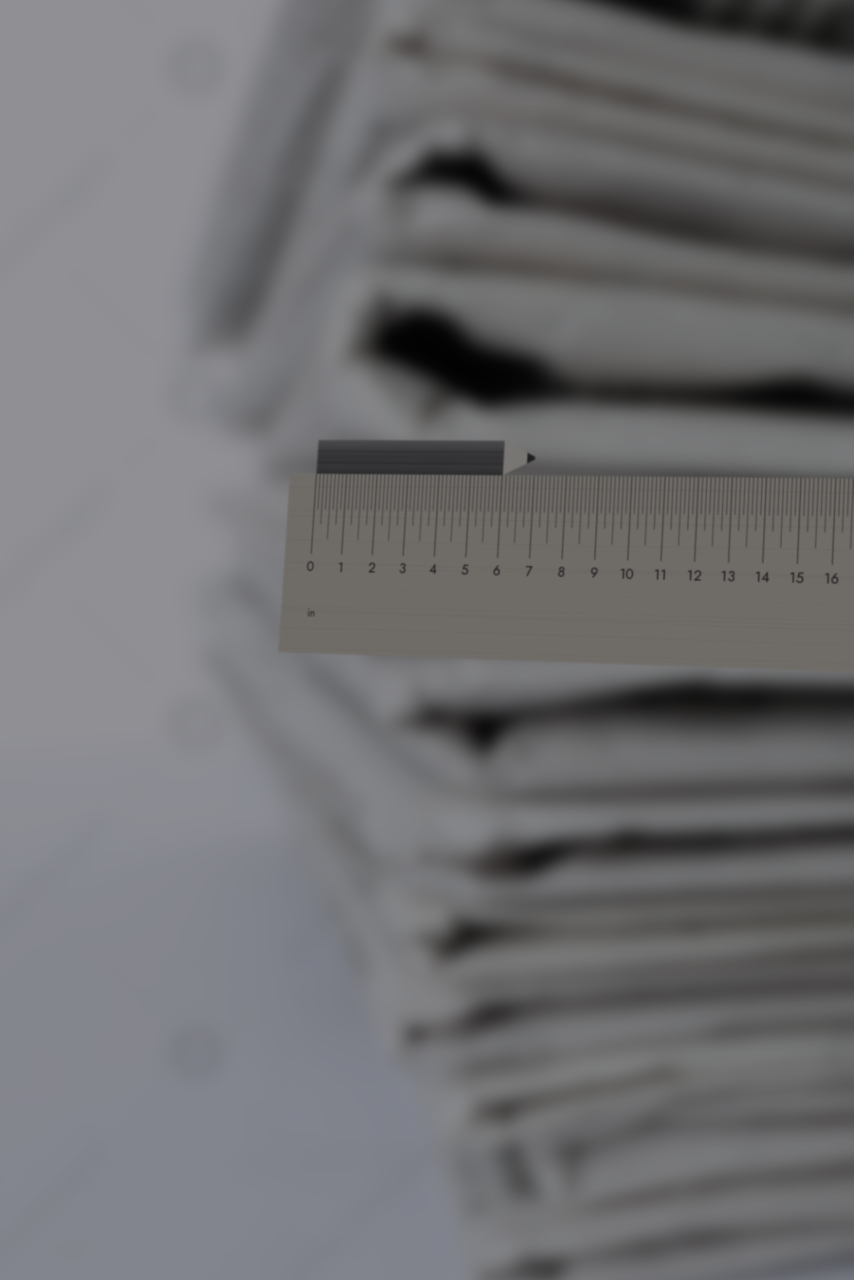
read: 7 in
